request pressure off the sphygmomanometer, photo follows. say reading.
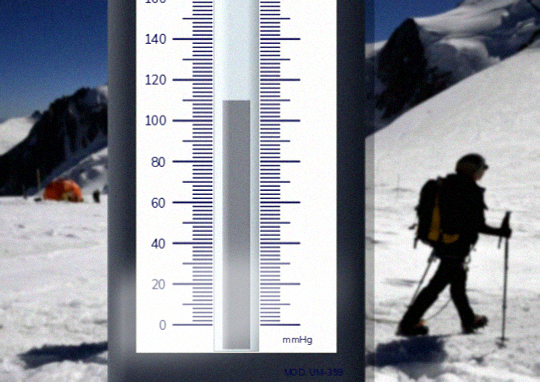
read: 110 mmHg
